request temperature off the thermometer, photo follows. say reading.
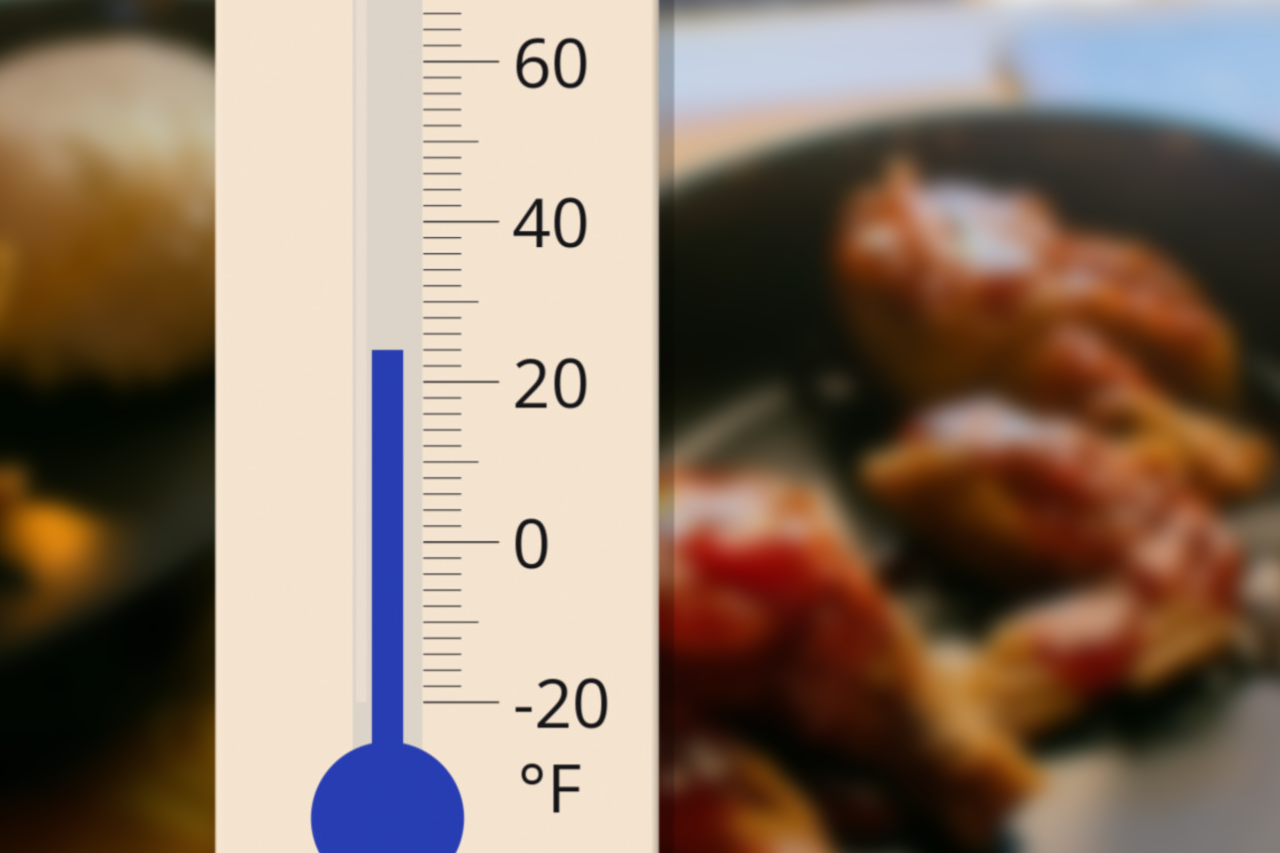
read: 24 °F
